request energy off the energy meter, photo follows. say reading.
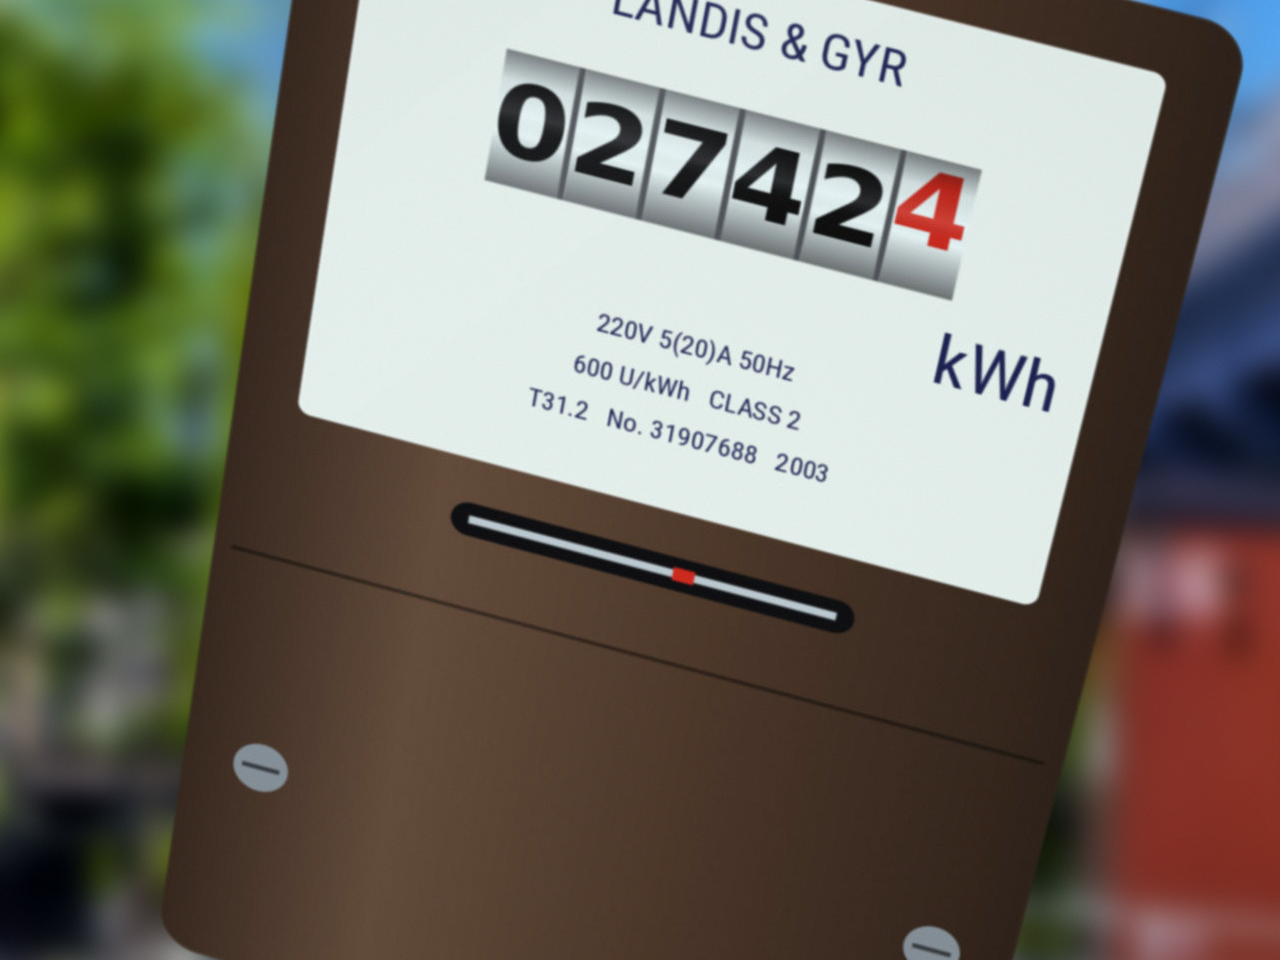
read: 2742.4 kWh
